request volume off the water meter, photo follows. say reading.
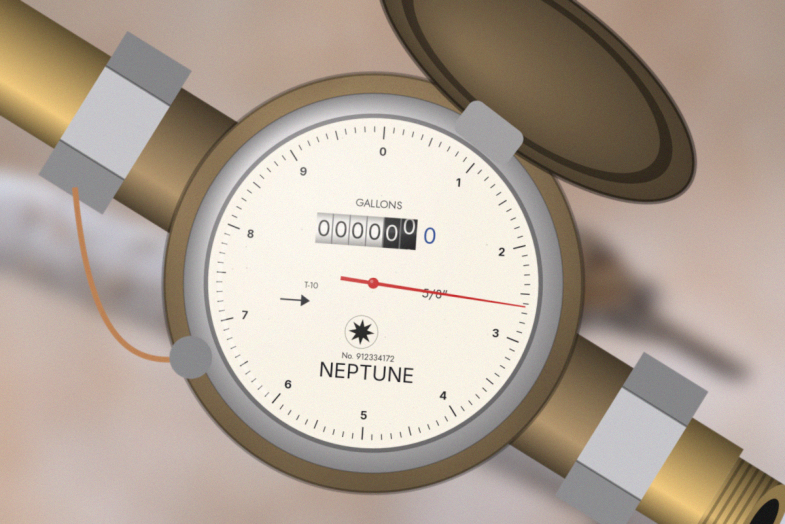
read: 2.6 gal
